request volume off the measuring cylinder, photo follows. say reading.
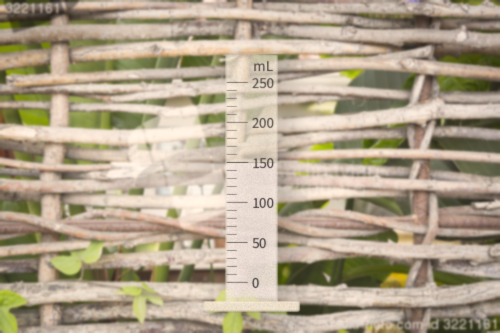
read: 150 mL
